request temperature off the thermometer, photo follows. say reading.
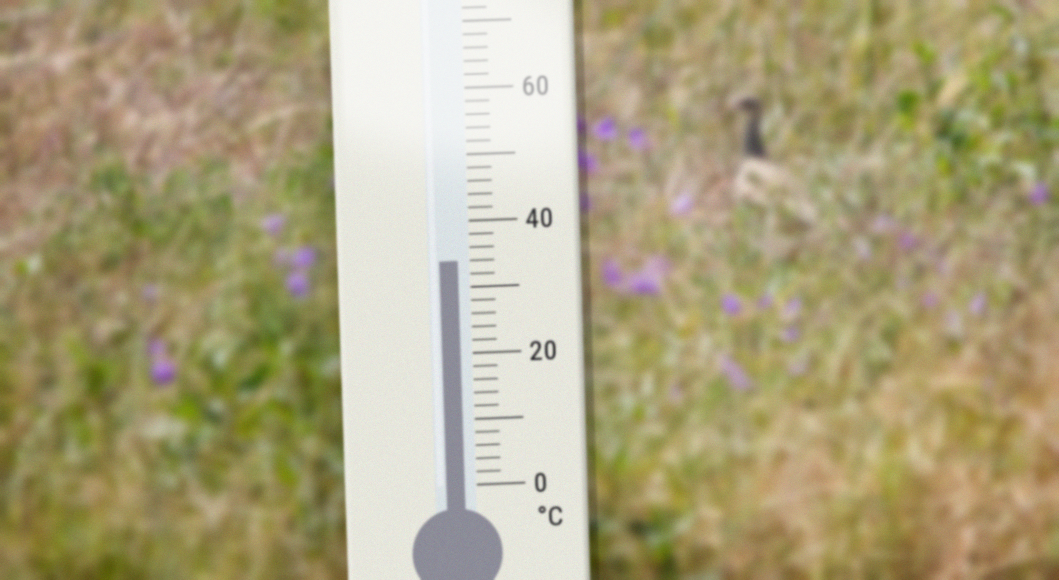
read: 34 °C
